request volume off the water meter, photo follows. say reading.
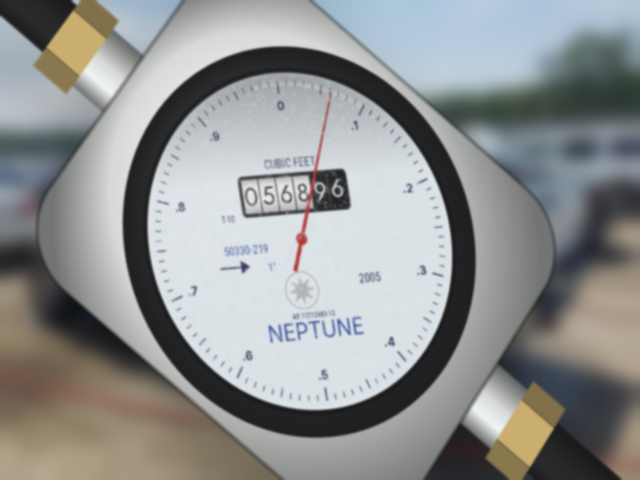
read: 56896.06 ft³
